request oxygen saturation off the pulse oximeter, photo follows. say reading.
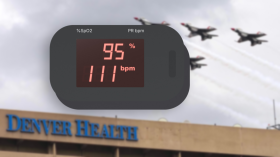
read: 95 %
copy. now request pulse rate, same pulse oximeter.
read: 111 bpm
